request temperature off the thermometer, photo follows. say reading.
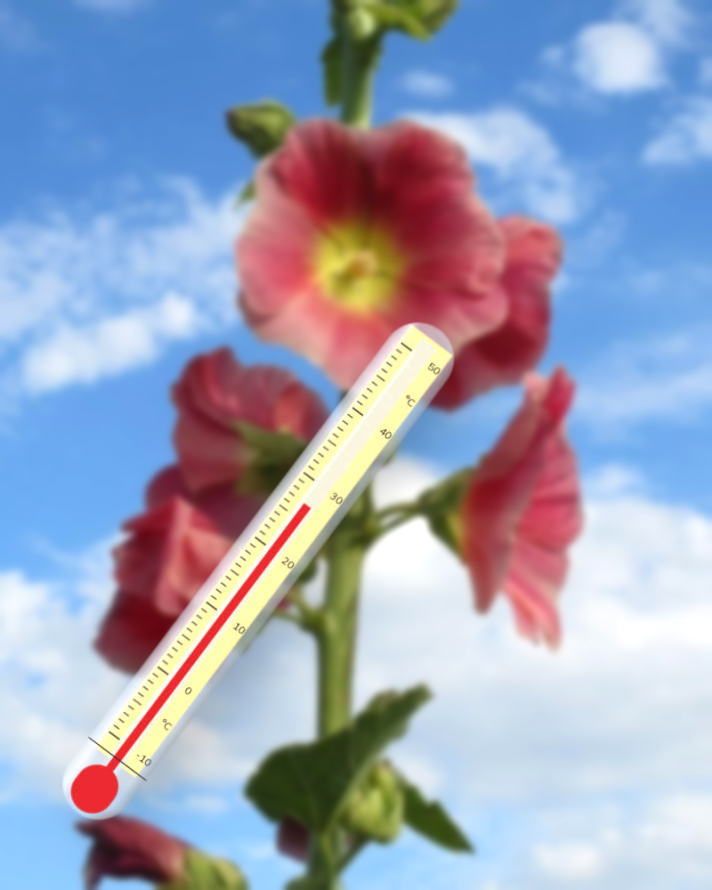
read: 27 °C
